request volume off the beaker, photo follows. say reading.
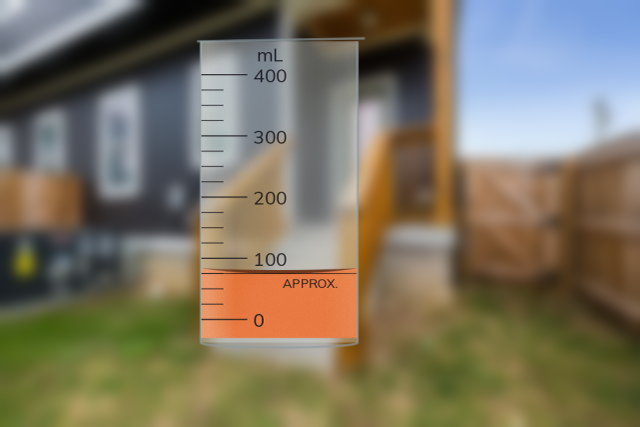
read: 75 mL
